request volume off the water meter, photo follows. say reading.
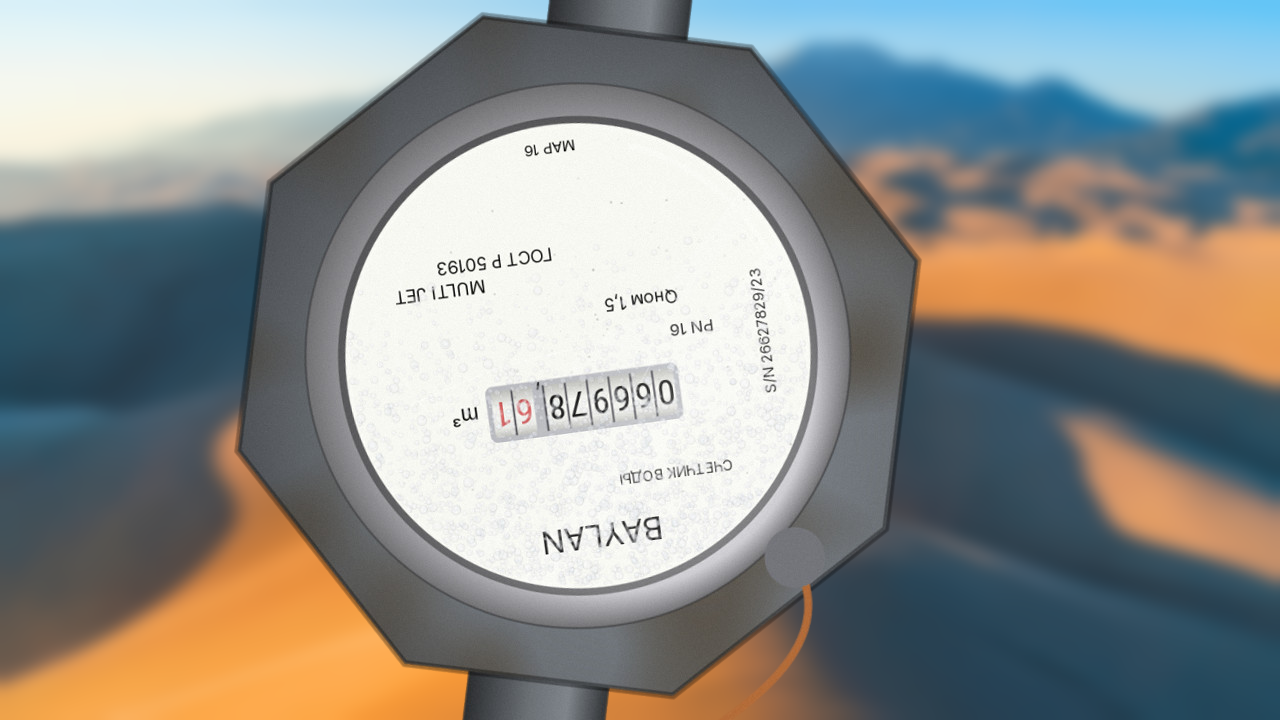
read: 66978.61 m³
